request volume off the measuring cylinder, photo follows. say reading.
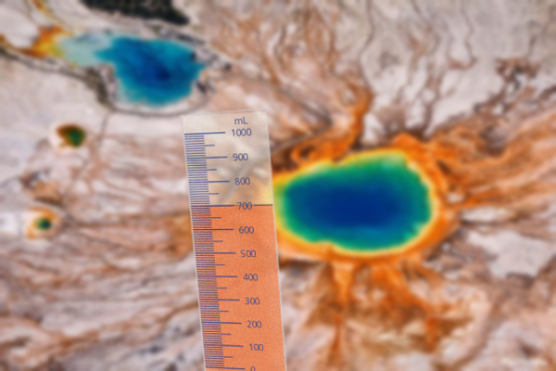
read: 700 mL
